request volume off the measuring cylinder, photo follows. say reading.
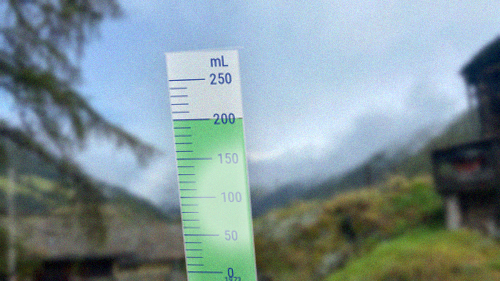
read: 200 mL
